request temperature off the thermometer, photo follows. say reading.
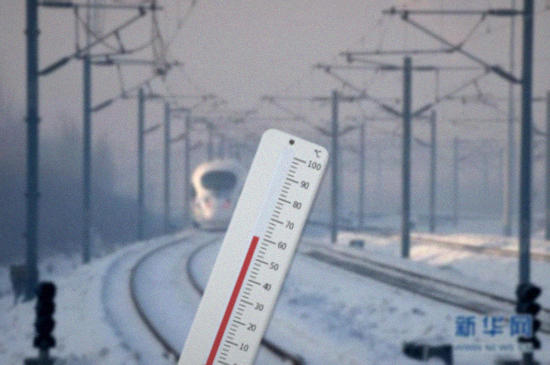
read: 60 °C
